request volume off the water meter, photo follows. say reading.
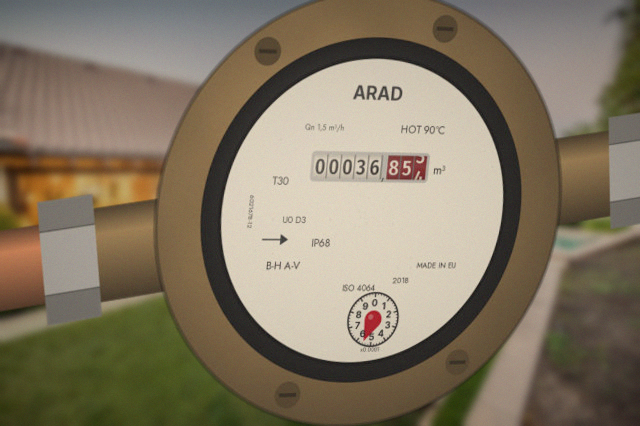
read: 36.8535 m³
